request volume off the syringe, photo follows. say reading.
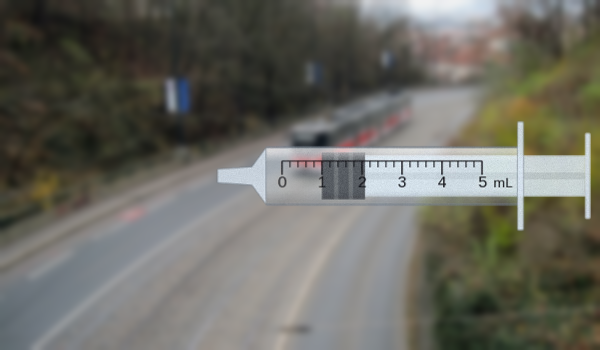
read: 1 mL
